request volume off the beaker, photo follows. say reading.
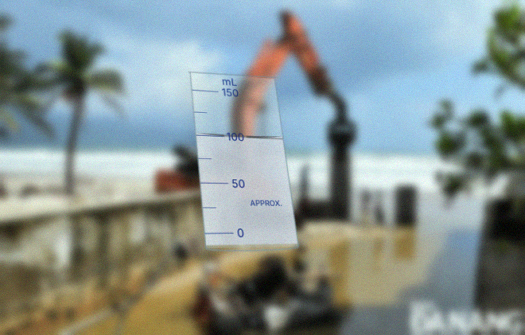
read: 100 mL
